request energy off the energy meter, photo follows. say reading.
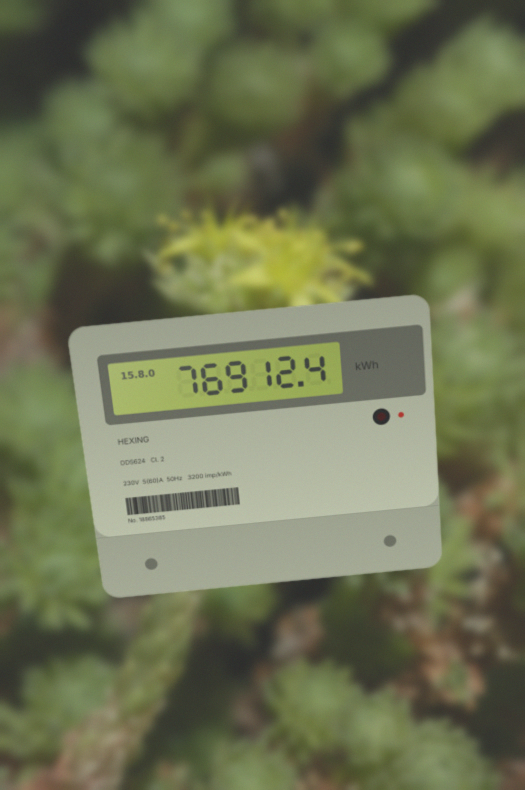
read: 76912.4 kWh
